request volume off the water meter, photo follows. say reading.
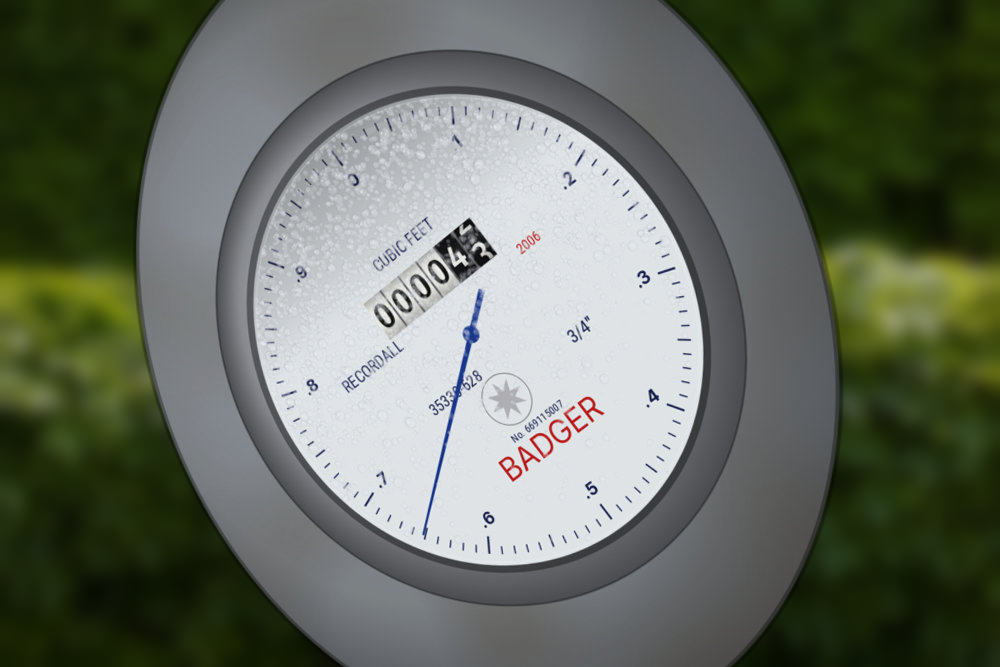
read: 42.65 ft³
